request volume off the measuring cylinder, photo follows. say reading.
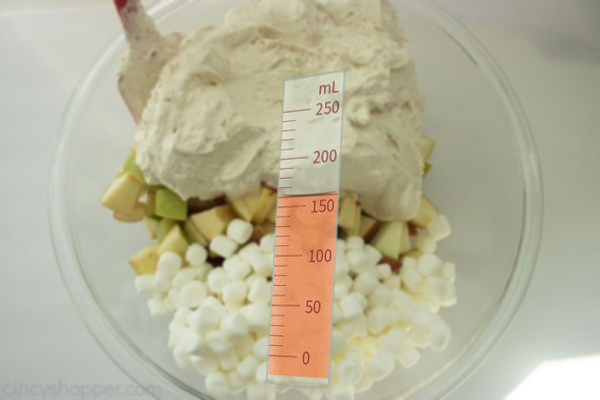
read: 160 mL
